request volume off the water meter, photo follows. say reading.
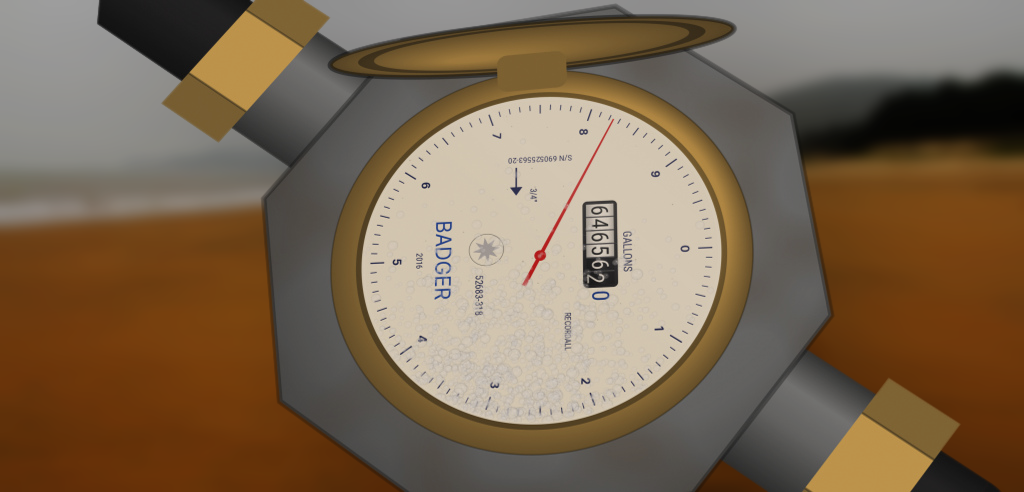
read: 6465618.2 gal
